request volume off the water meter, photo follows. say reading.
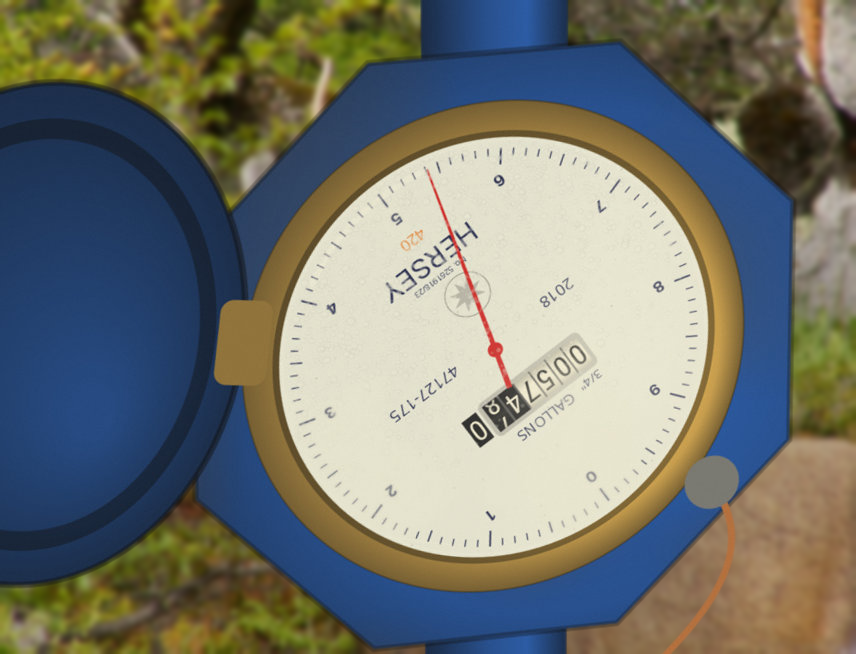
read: 57475.4 gal
